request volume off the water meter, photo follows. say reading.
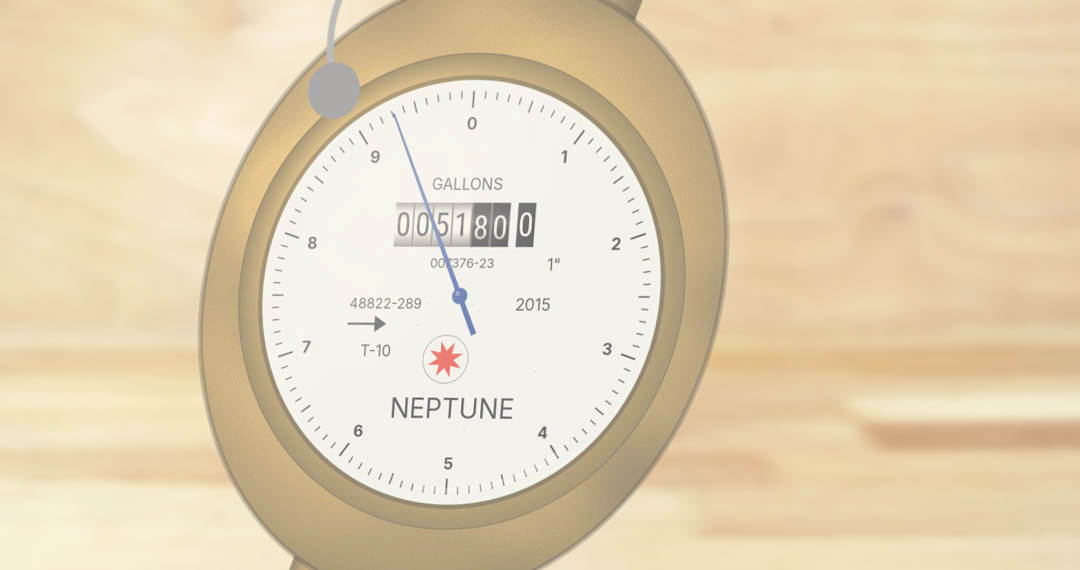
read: 51799.3 gal
